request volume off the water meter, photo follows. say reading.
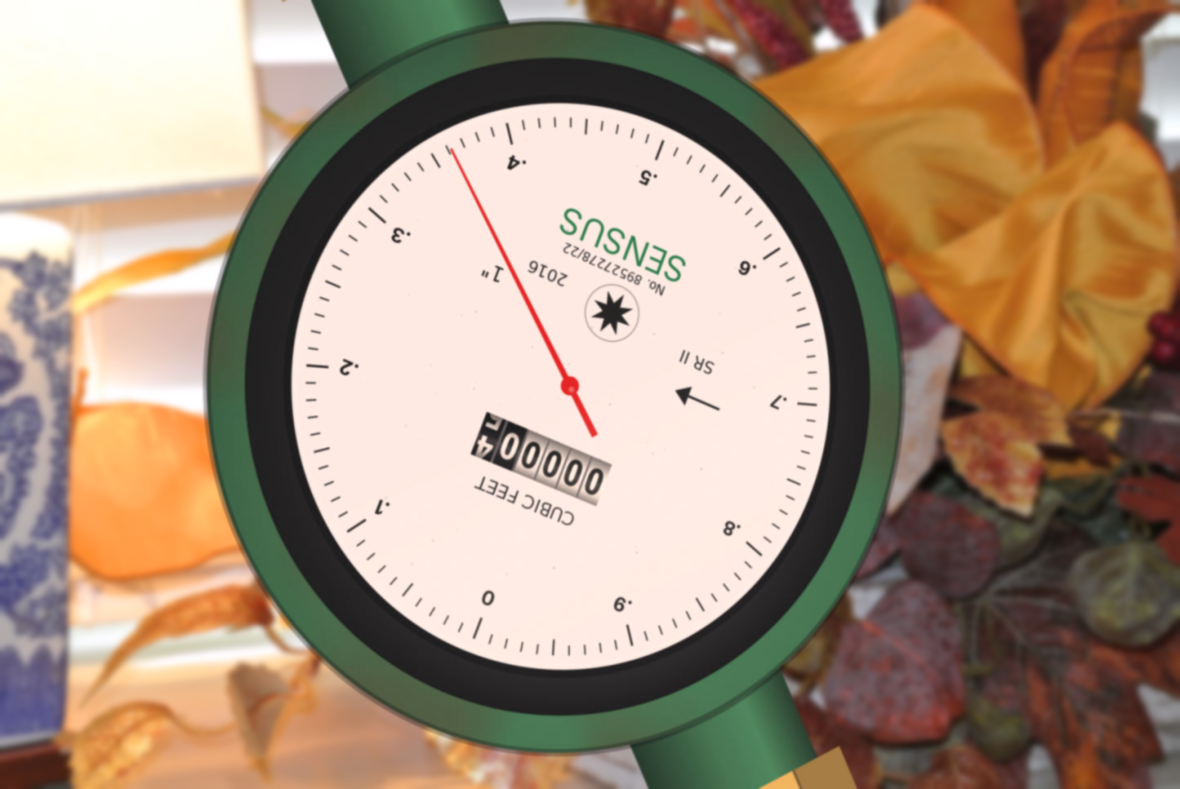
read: 4.36 ft³
